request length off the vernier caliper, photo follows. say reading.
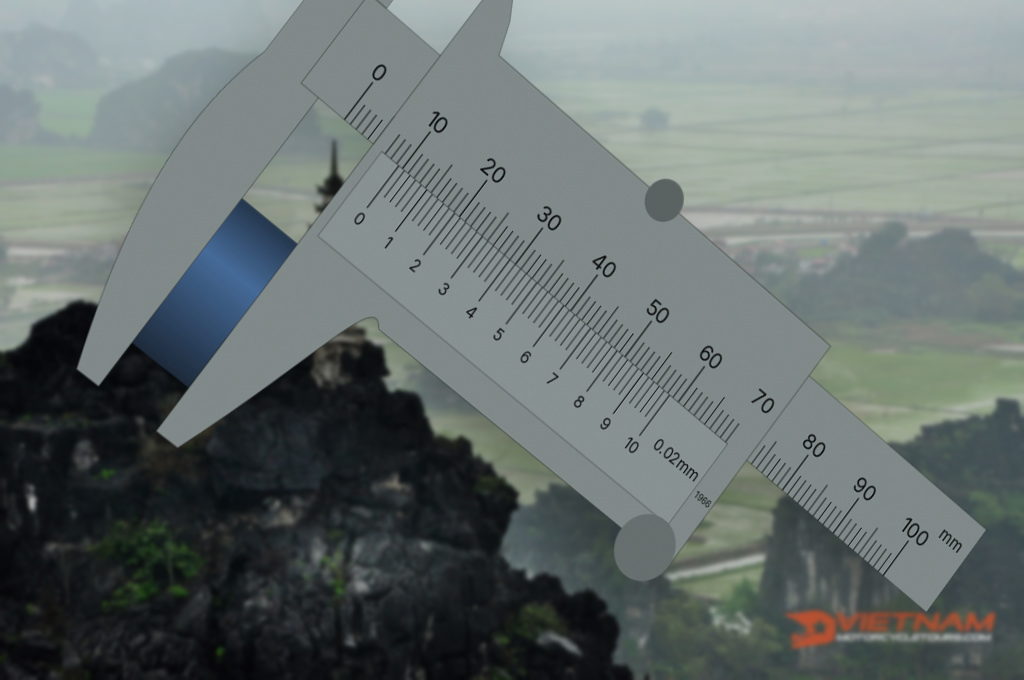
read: 9.4 mm
